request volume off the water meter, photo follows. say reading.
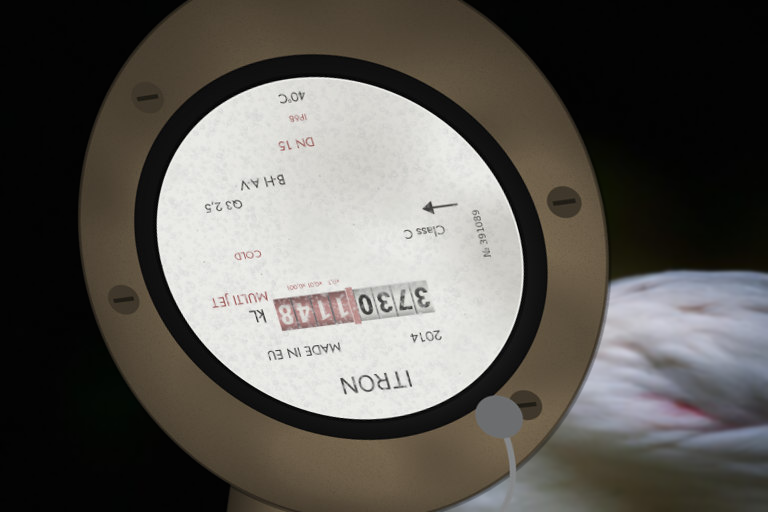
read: 3730.1148 kL
